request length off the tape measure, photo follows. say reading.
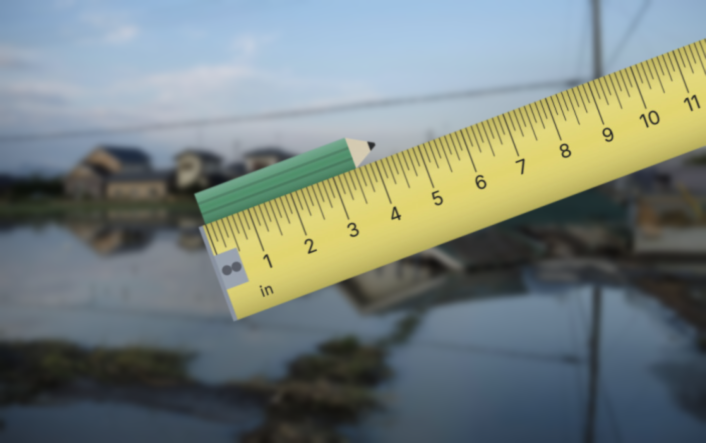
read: 4.125 in
